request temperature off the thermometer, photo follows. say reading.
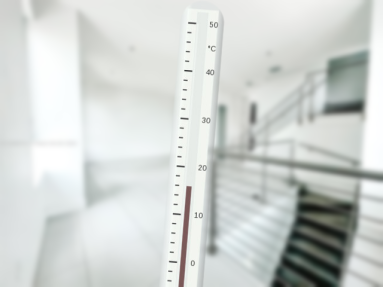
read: 16 °C
